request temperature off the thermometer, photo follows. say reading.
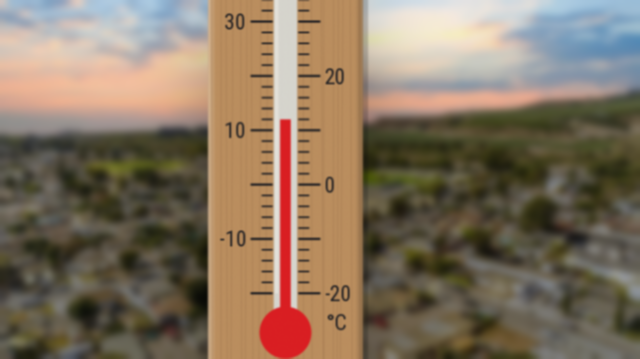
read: 12 °C
